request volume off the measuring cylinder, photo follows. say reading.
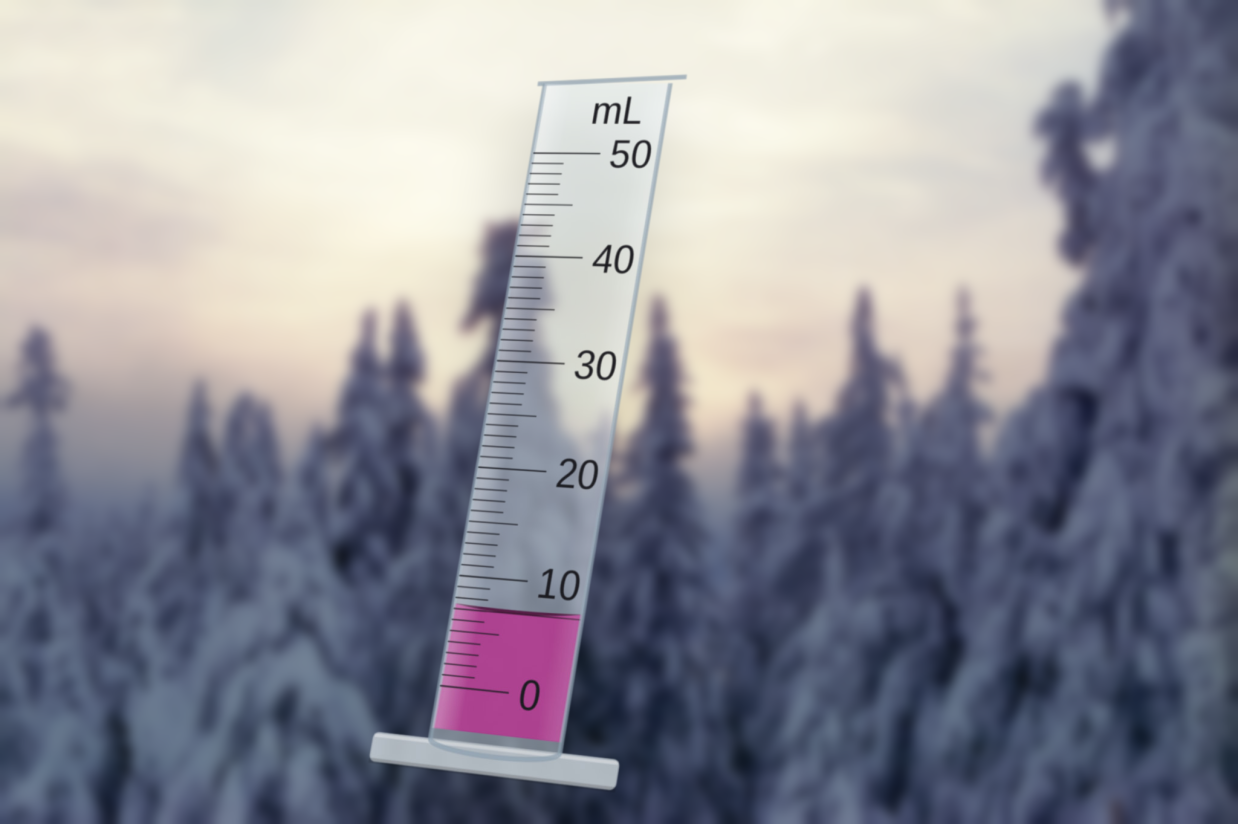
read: 7 mL
